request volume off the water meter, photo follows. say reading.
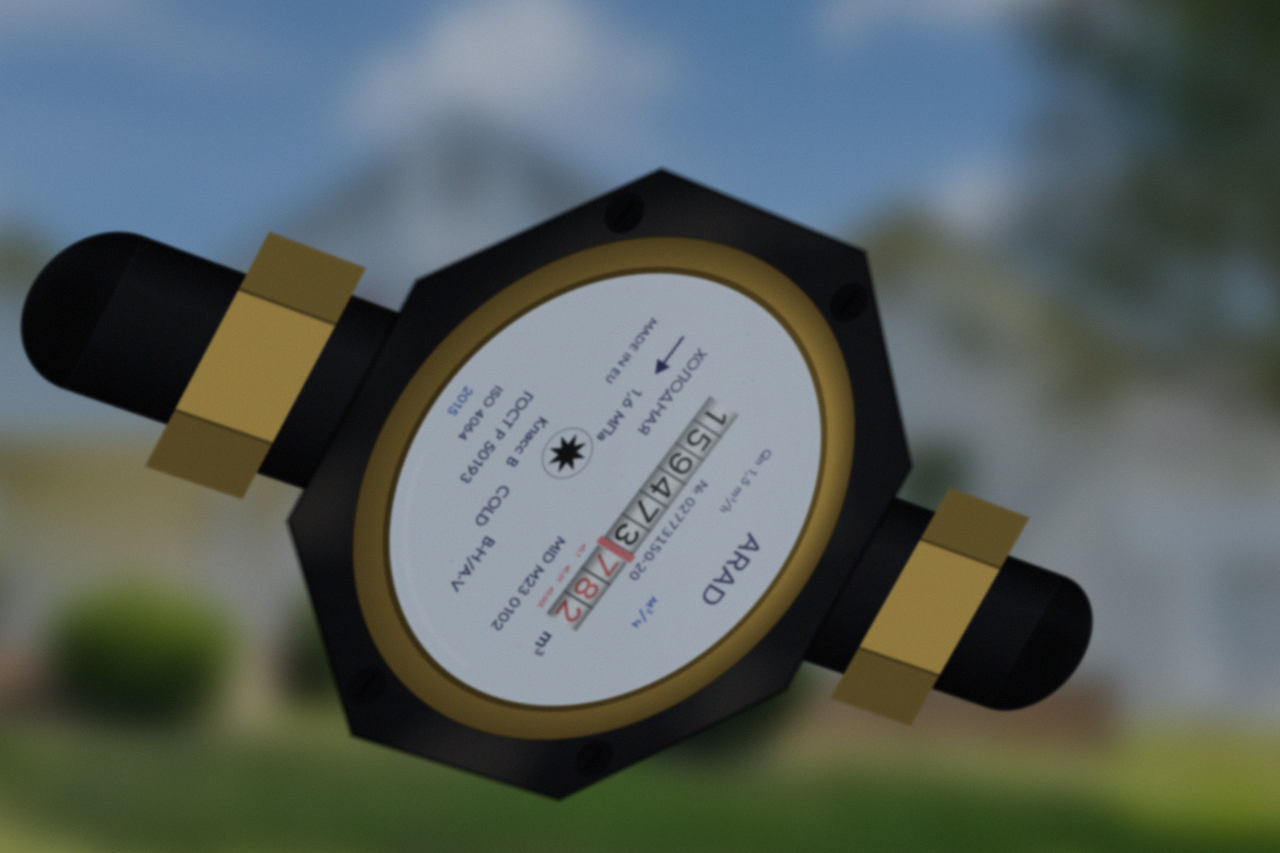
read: 159473.782 m³
